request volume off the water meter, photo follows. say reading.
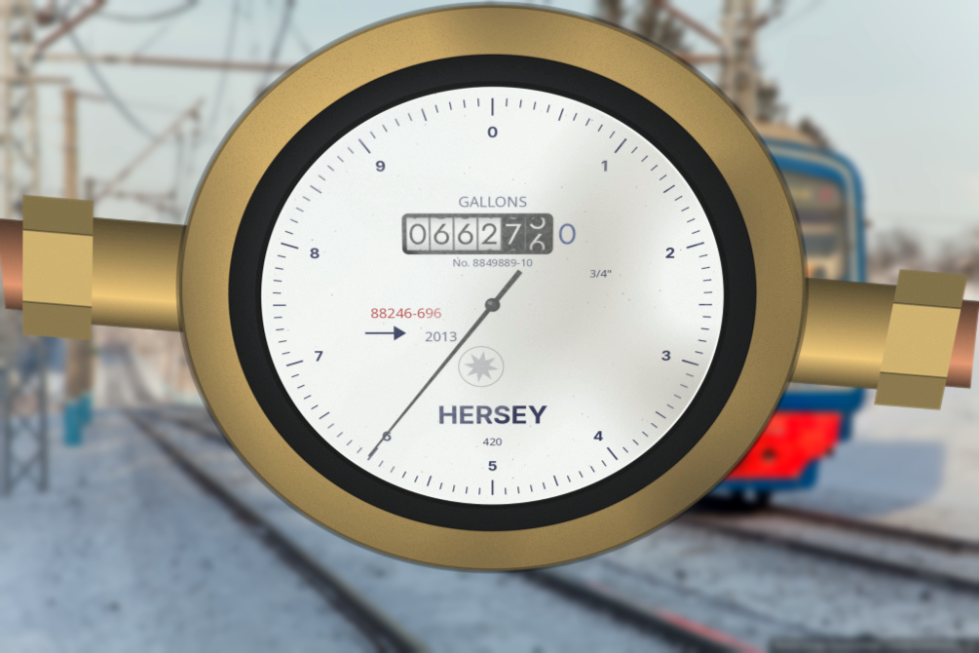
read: 662756.0 gal
